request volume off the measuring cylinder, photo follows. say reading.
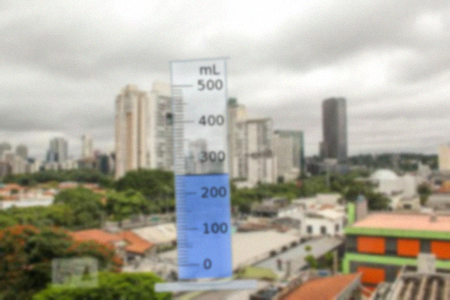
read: 250 mL
